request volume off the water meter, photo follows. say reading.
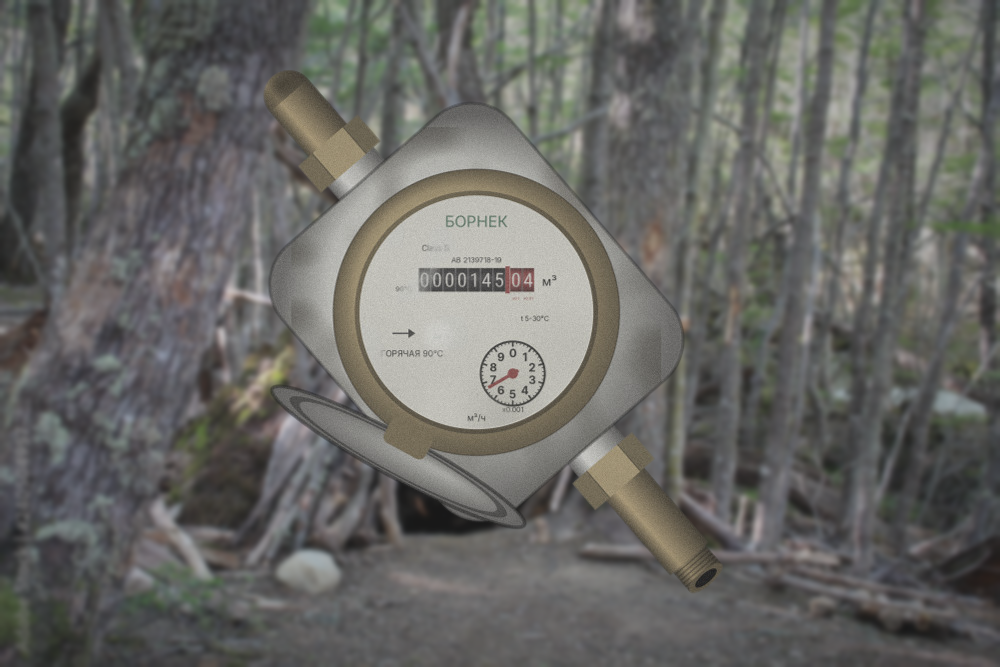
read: 145.046 m³
